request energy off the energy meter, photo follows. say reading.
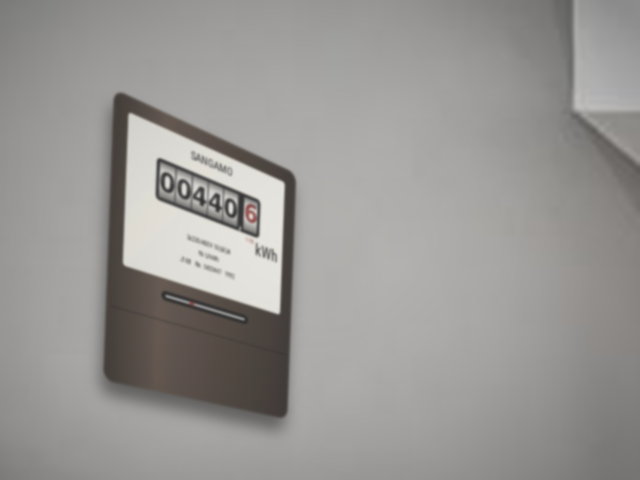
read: 440.6 kWh
